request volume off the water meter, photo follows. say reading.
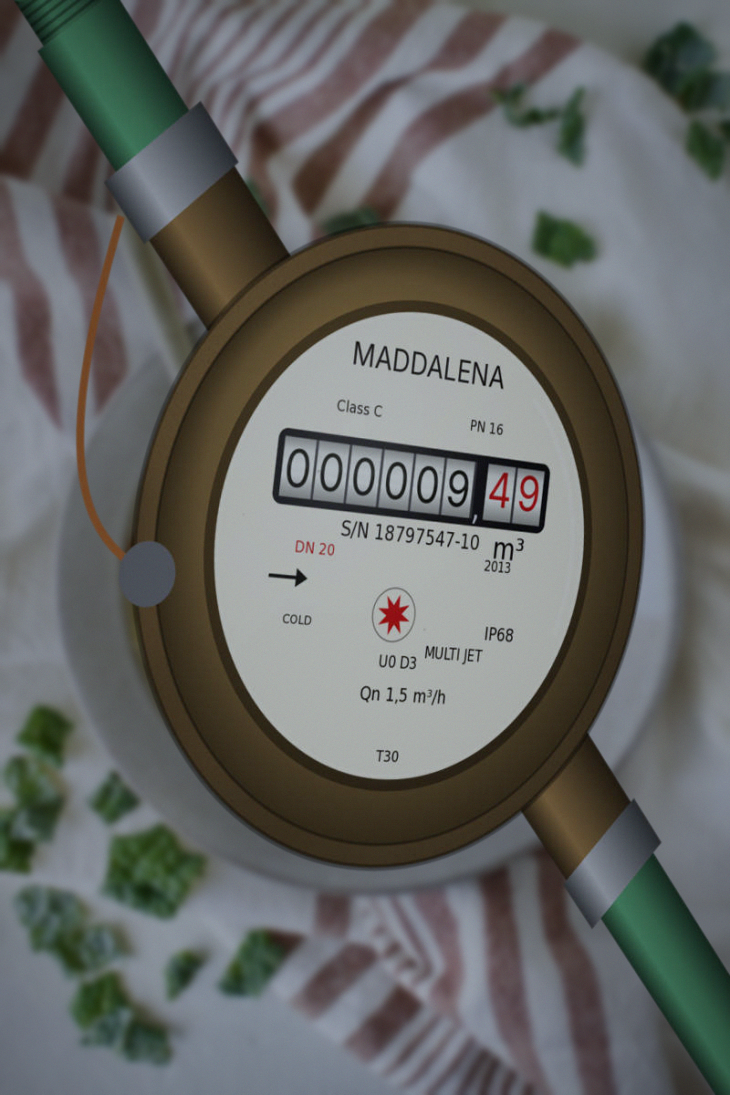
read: 9.49 m³
